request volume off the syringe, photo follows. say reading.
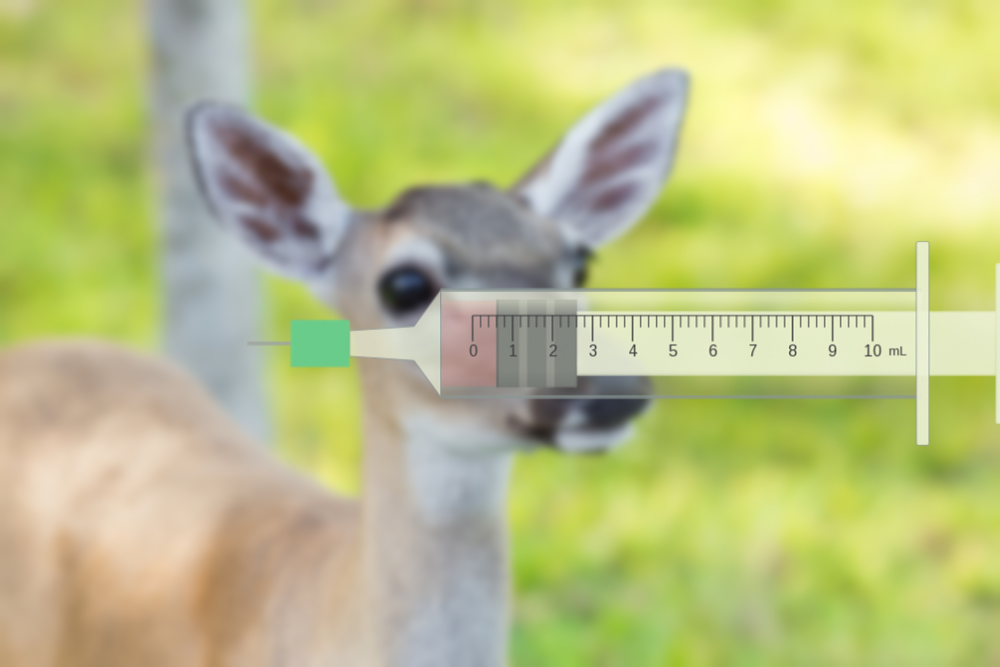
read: 0.6 mL
